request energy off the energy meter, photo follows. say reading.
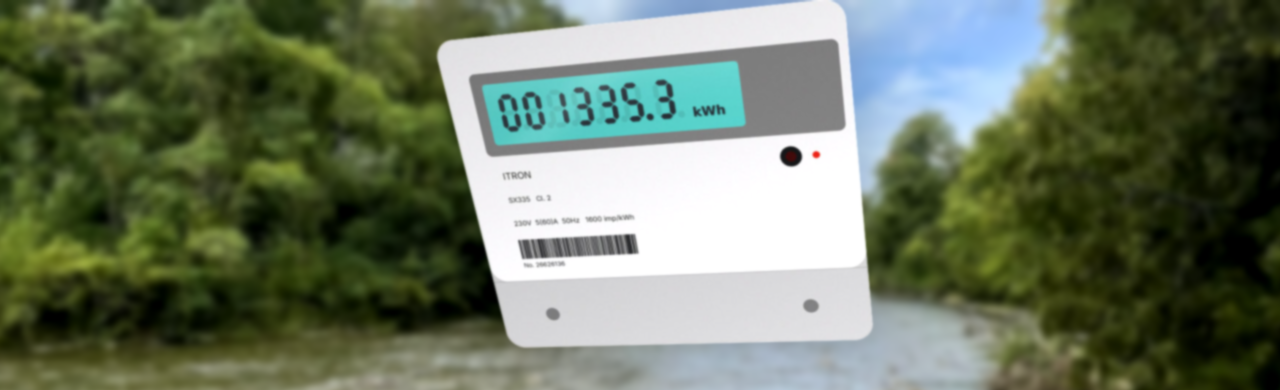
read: 1335.3 kWh
